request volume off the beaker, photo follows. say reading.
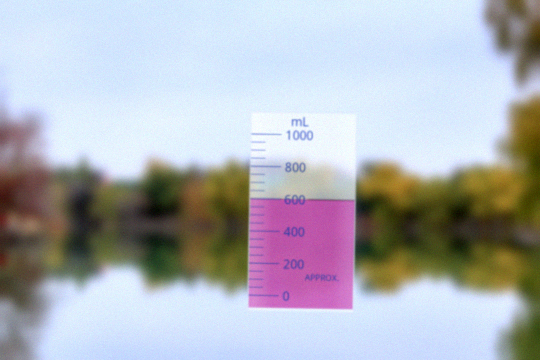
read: 600 mL
